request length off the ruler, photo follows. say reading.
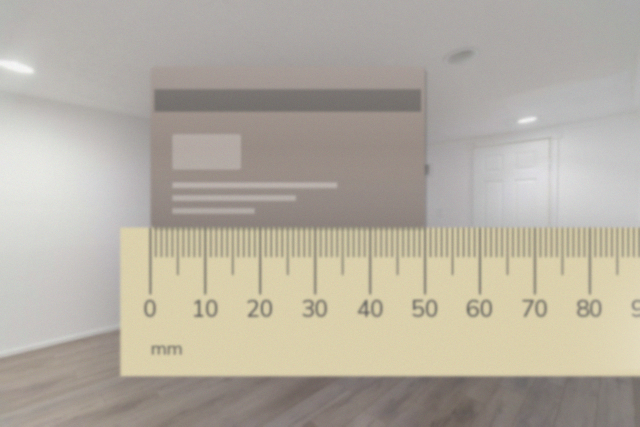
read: 50 mm
